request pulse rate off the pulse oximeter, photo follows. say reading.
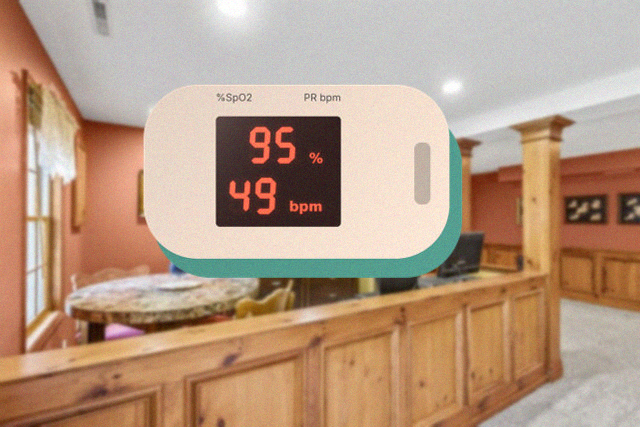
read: 49 bpm
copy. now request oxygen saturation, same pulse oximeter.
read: 95 %
